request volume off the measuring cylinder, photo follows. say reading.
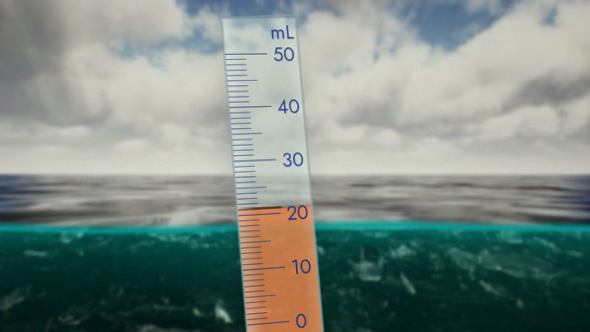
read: 21 mL
